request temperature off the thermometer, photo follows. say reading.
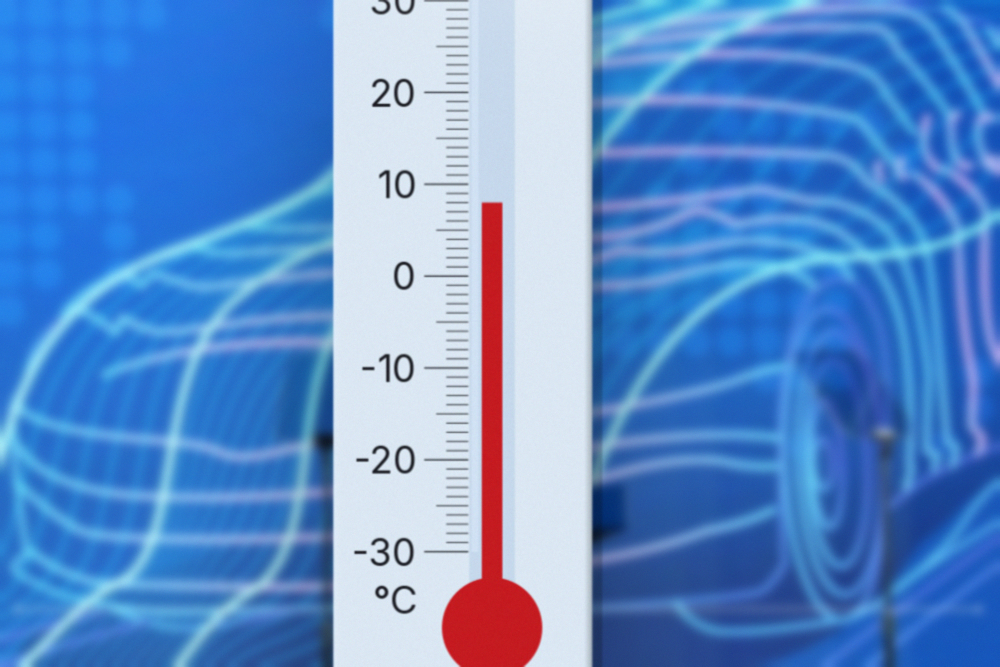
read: 8 °C
